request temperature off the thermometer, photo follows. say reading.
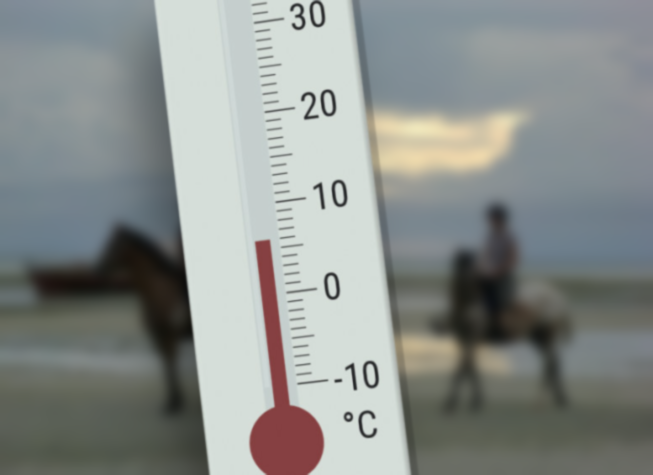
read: 6 °C
